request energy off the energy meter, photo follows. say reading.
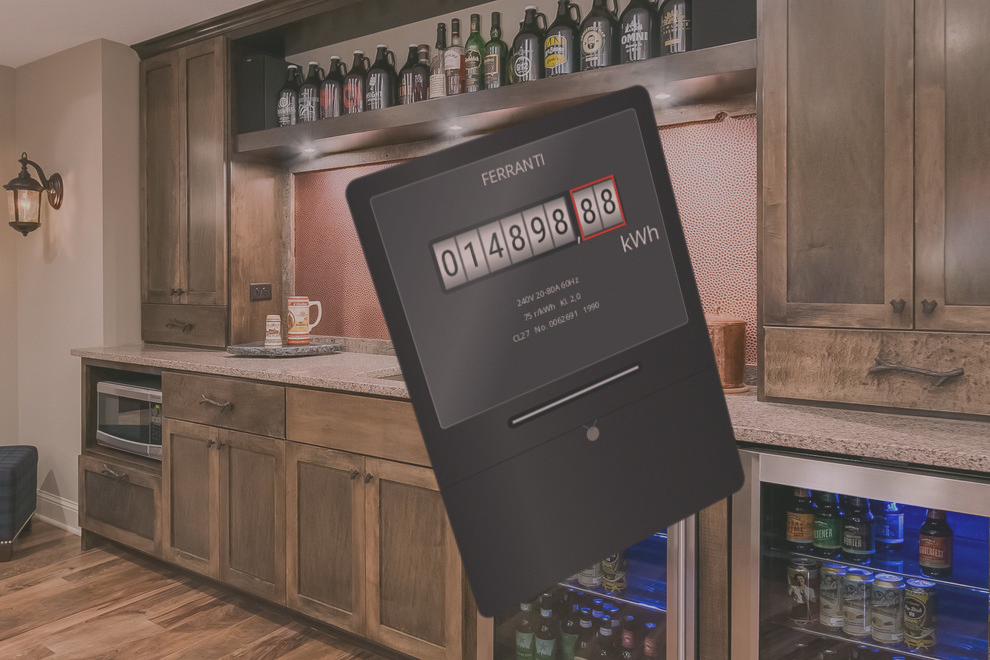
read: 14898.88 kWh
